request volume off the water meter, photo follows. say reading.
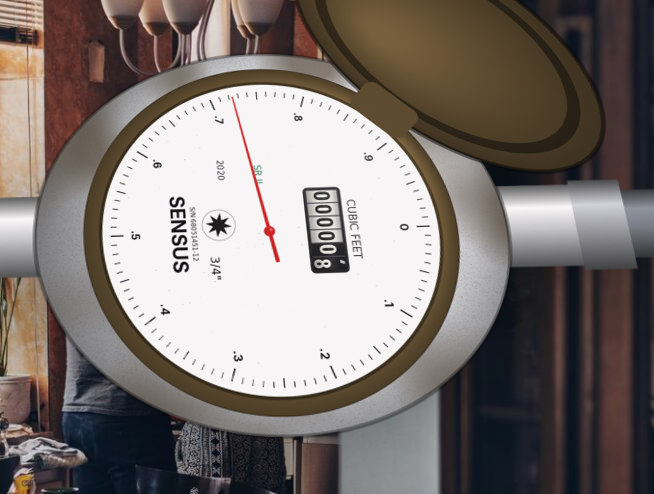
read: 7.72 ft³
